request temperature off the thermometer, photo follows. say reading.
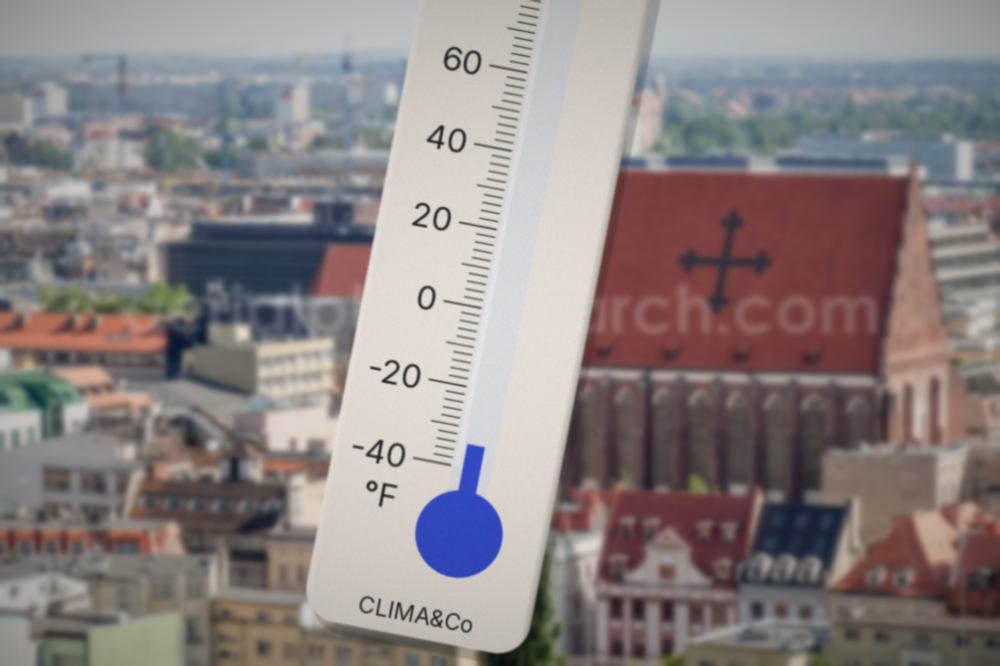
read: -34 °F
